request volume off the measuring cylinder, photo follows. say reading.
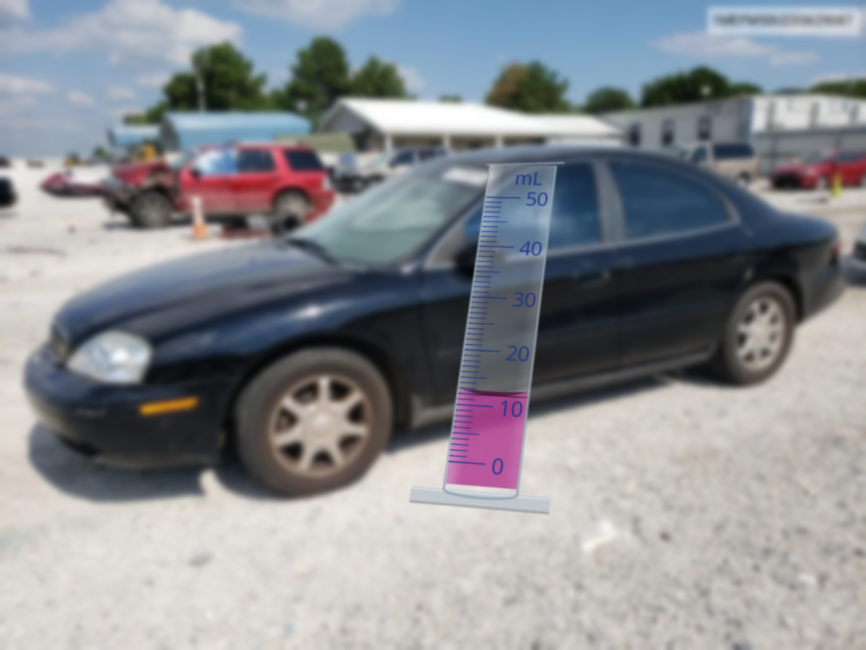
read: 12 mL
